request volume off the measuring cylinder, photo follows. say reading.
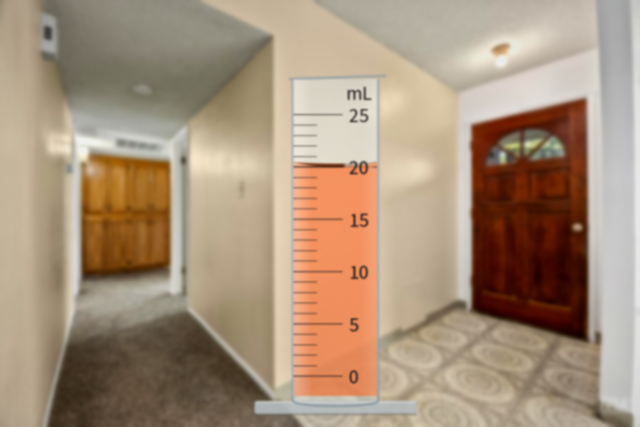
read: 20 mL
